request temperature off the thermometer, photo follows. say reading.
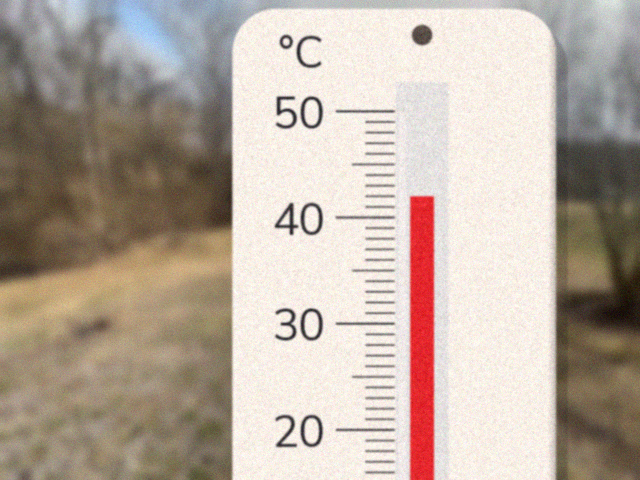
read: 42 °C
